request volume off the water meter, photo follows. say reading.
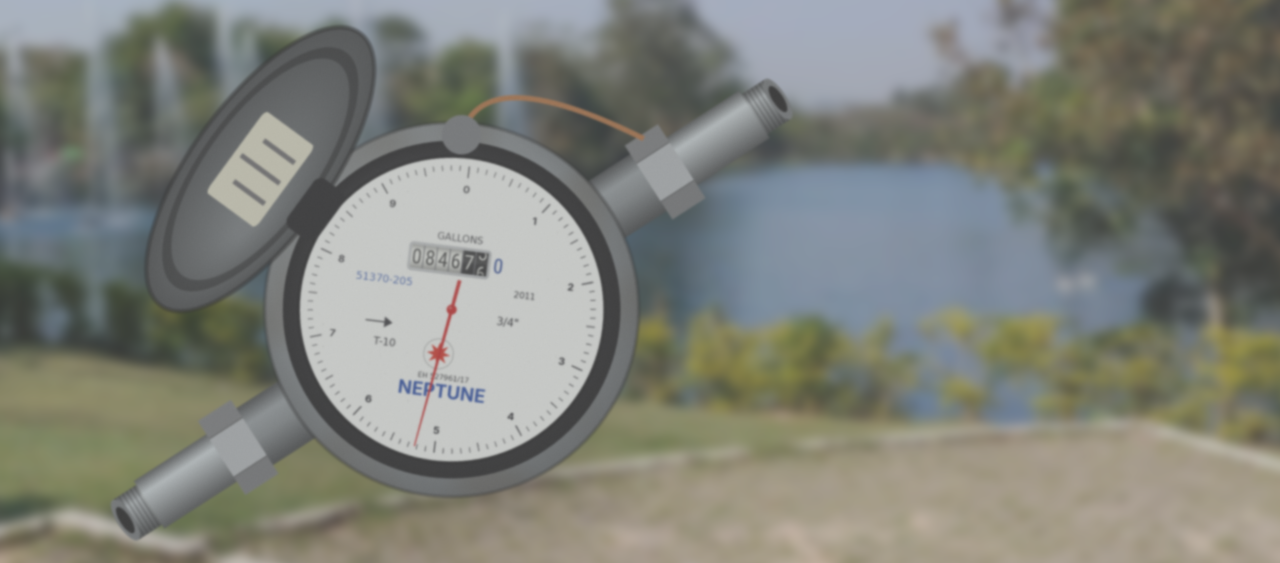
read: 846755.2 gal
